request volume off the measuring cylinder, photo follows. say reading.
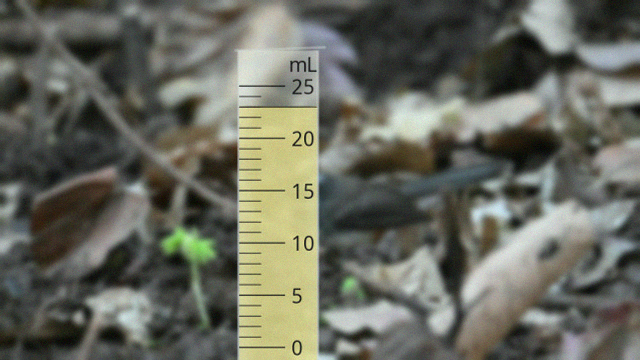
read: 23 mL
